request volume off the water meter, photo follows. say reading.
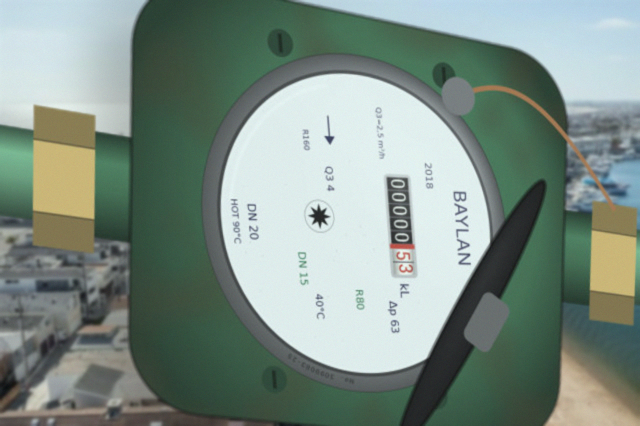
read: 0.53 kL
